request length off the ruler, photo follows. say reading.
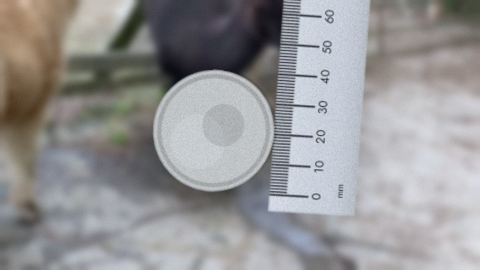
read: 40 mm
